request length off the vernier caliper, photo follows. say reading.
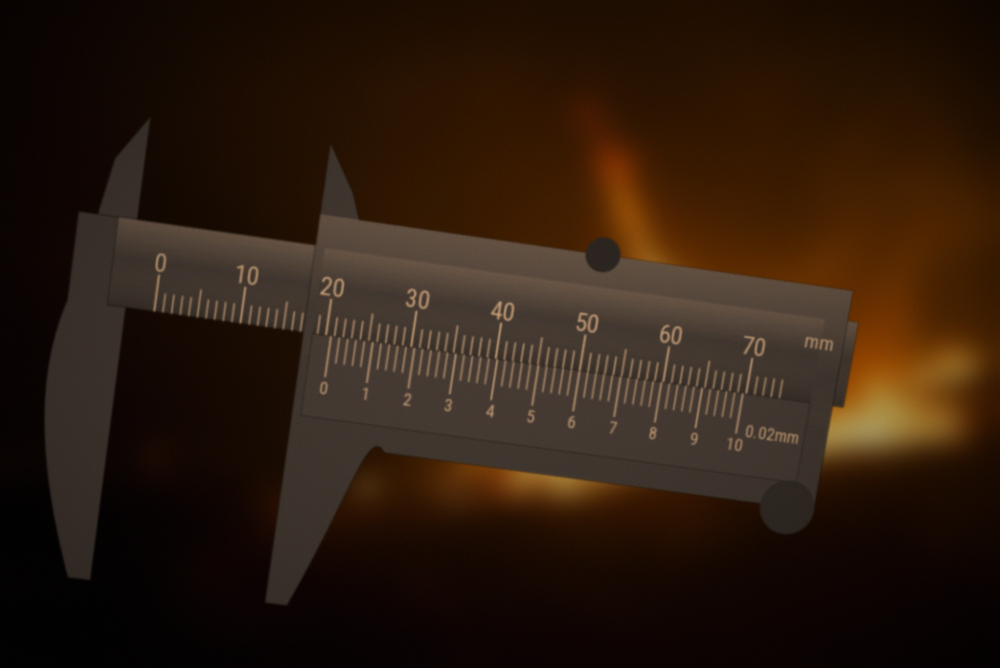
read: 20.6 mm
